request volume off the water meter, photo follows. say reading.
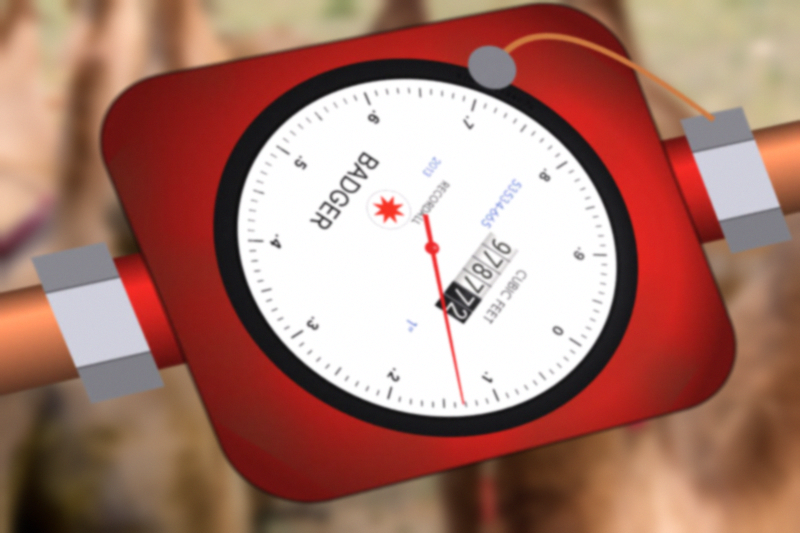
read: 978772.13 ft³
